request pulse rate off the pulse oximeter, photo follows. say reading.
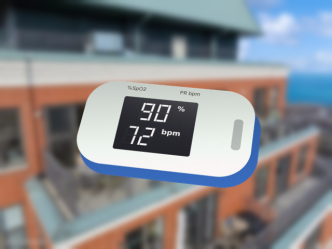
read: 72 bpm
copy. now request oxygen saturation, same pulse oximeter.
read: 90 %
